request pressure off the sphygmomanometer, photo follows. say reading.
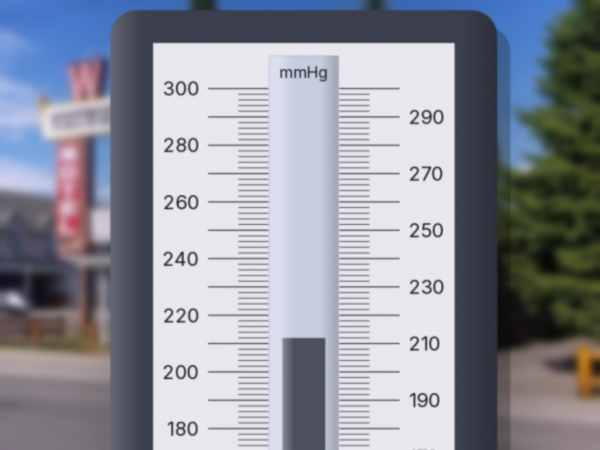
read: 212 mmHg
